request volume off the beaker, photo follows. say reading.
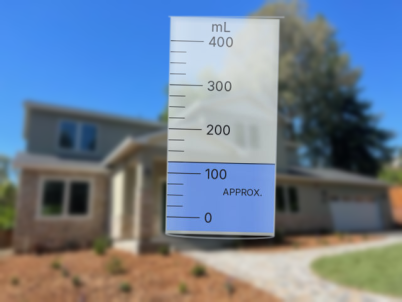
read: 125 mL
